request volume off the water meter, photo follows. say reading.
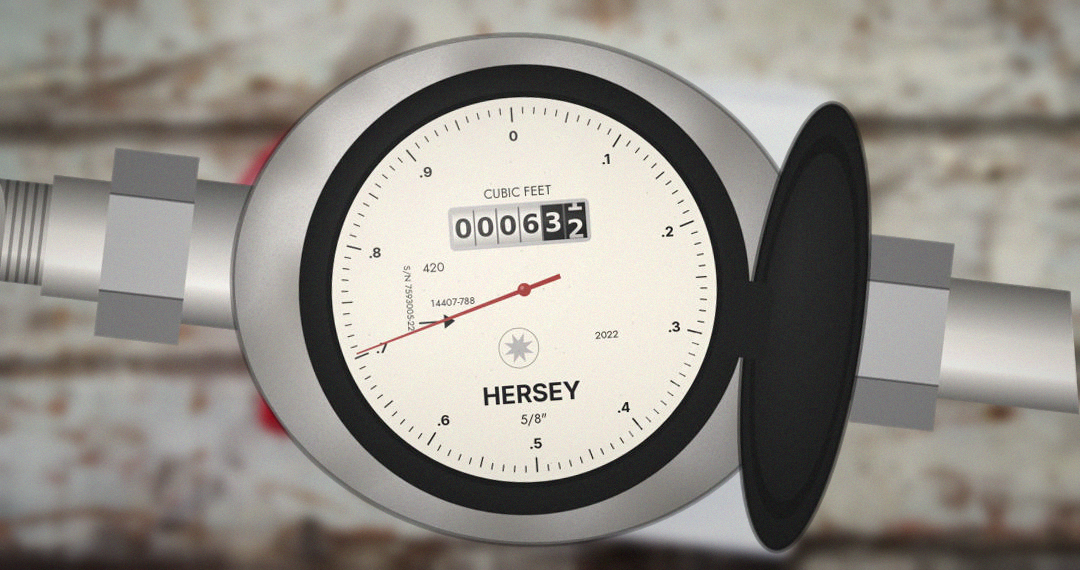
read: 631.70 ft³
